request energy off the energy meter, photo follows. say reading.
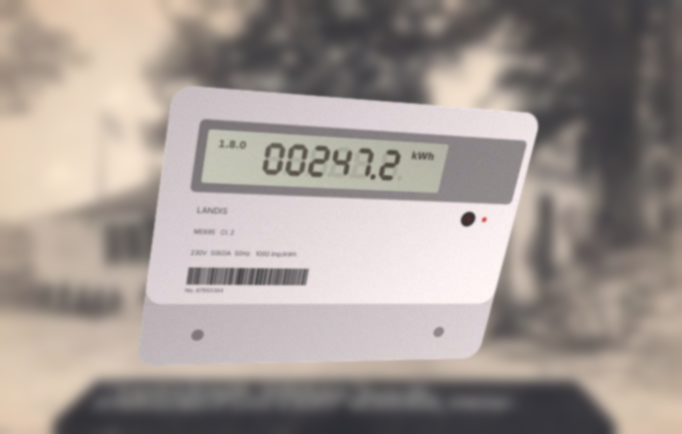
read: 247.2 kWh
